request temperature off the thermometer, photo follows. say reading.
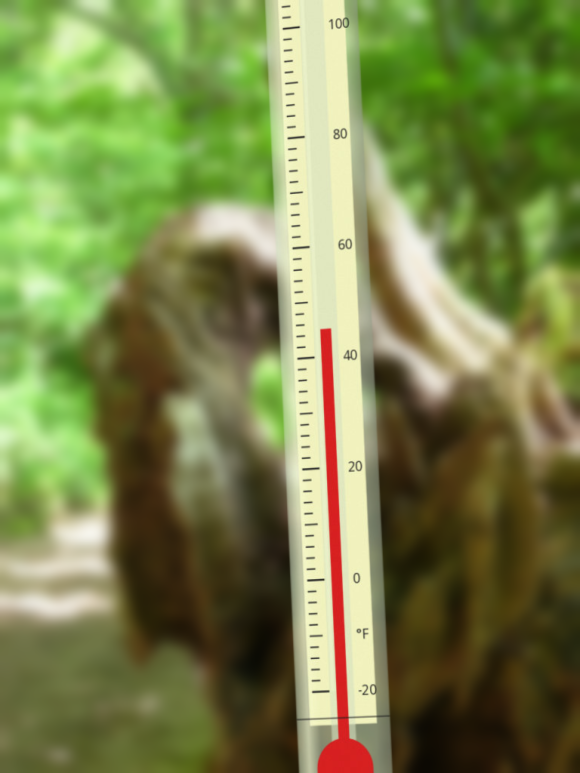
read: 45 °F
